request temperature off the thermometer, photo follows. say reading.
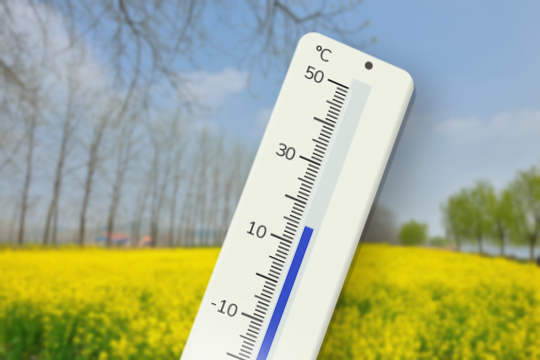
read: 15 °C
